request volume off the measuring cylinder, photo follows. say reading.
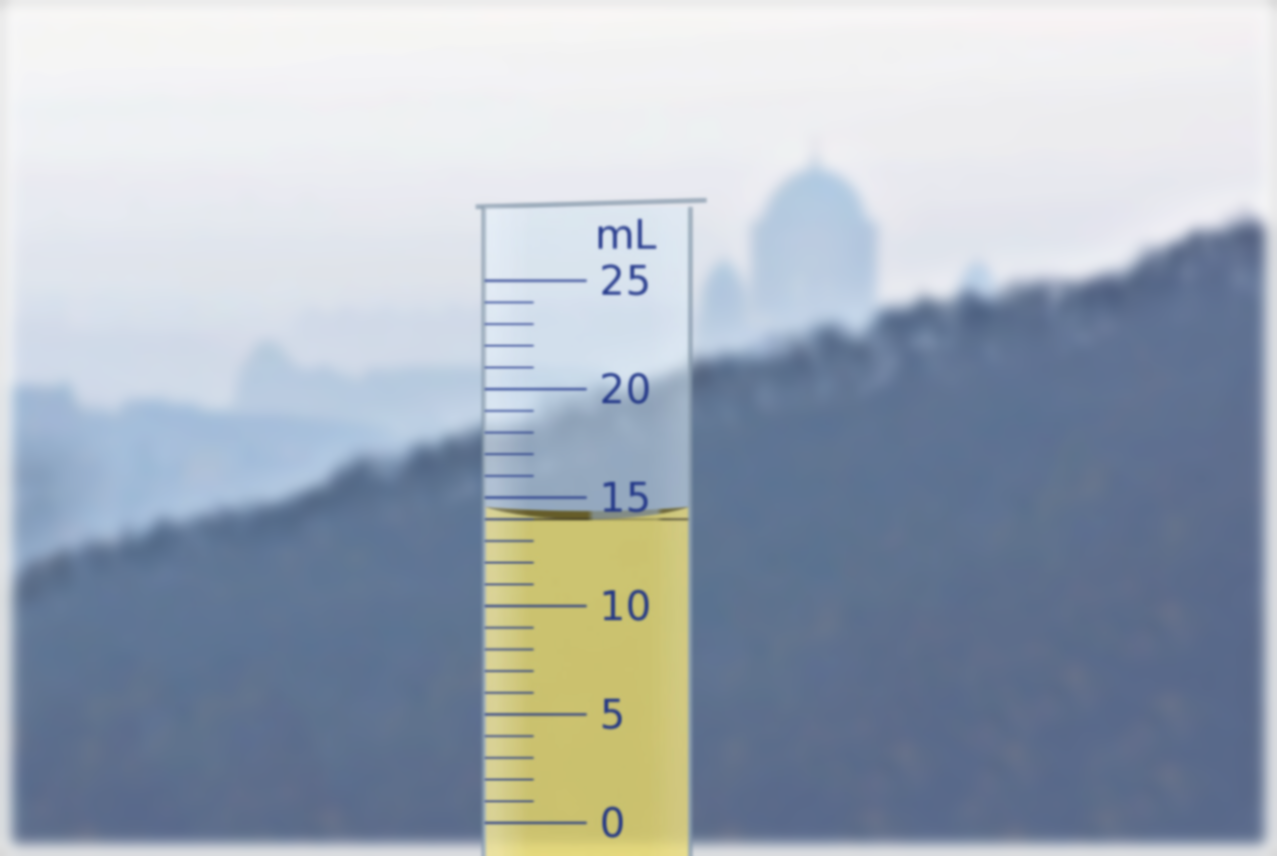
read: 14 mL
